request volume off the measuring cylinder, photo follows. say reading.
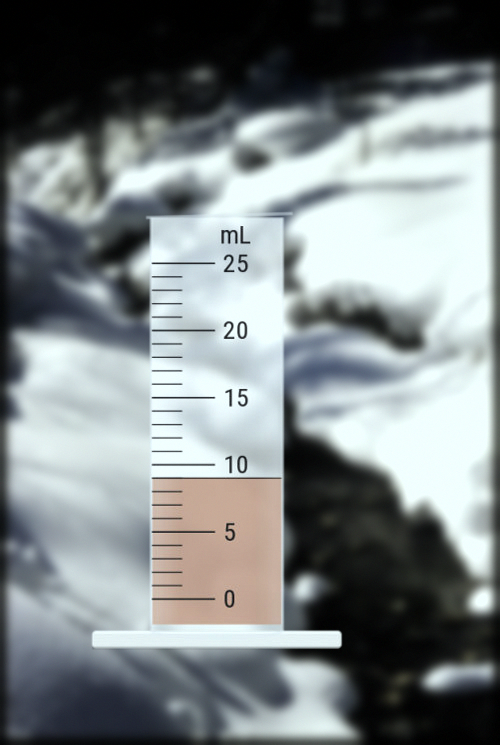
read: 9 mL
